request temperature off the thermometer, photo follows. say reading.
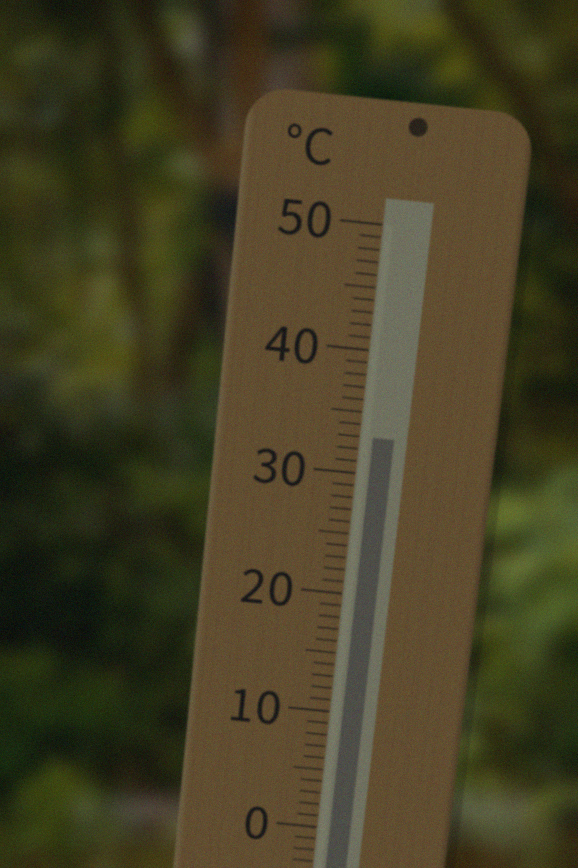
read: 33 °C
